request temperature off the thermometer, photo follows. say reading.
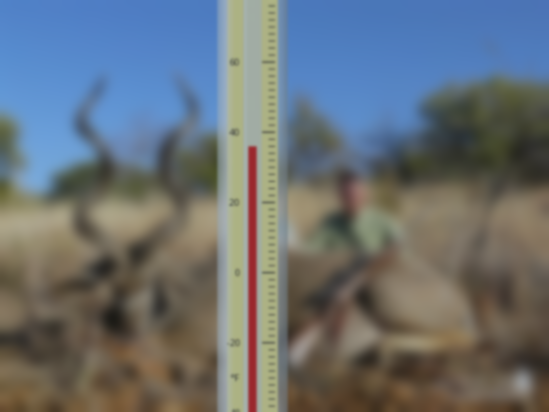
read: 36 °F
